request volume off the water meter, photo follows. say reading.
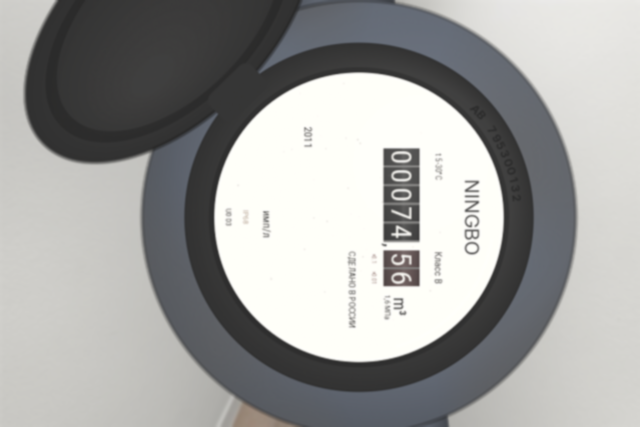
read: 74.56 m³
